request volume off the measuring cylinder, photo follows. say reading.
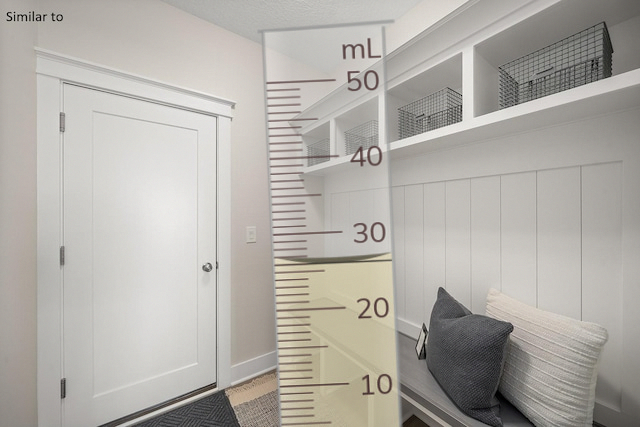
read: 26 mL
